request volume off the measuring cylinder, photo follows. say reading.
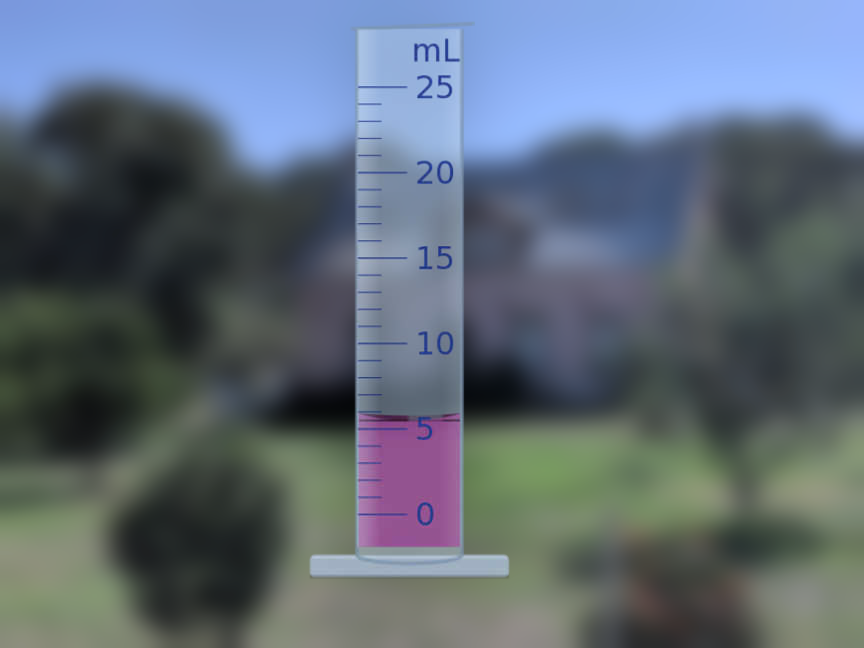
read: 5.5 mL
